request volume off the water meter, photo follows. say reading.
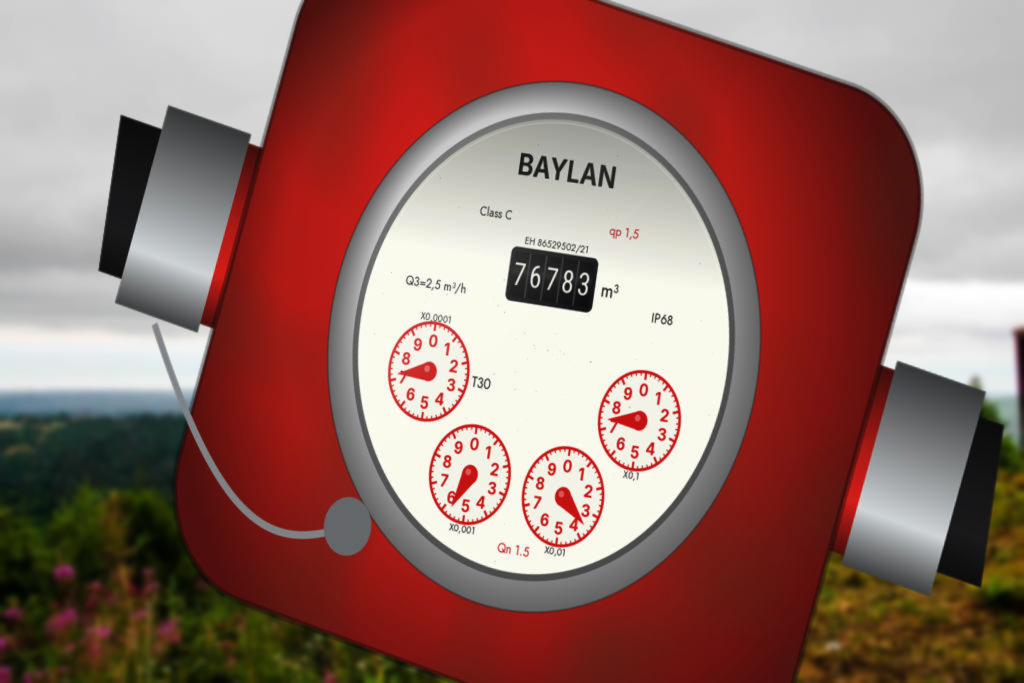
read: 76783.7357 m³
